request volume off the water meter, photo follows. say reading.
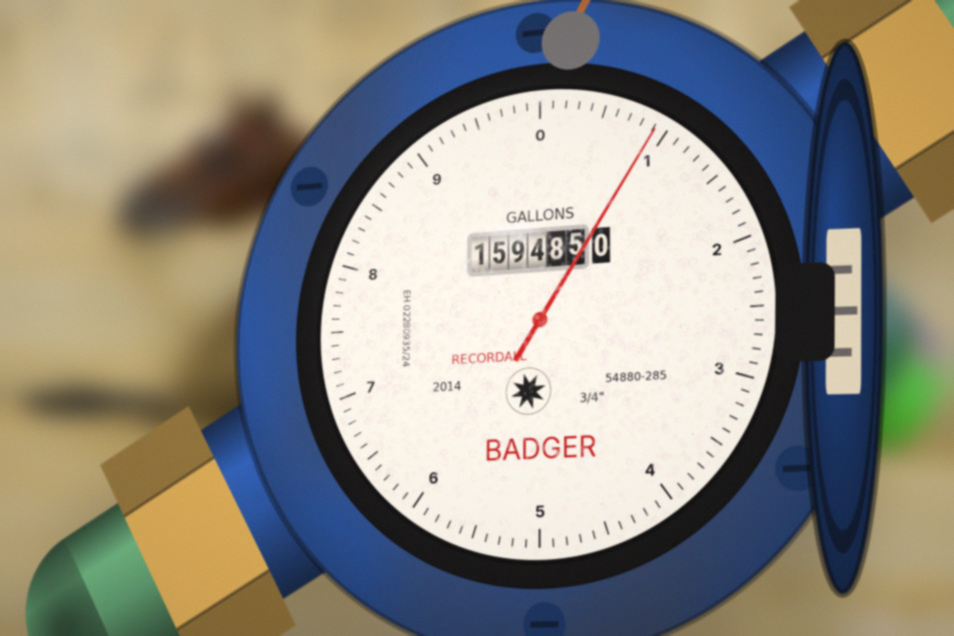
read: 1594850.9 gal
